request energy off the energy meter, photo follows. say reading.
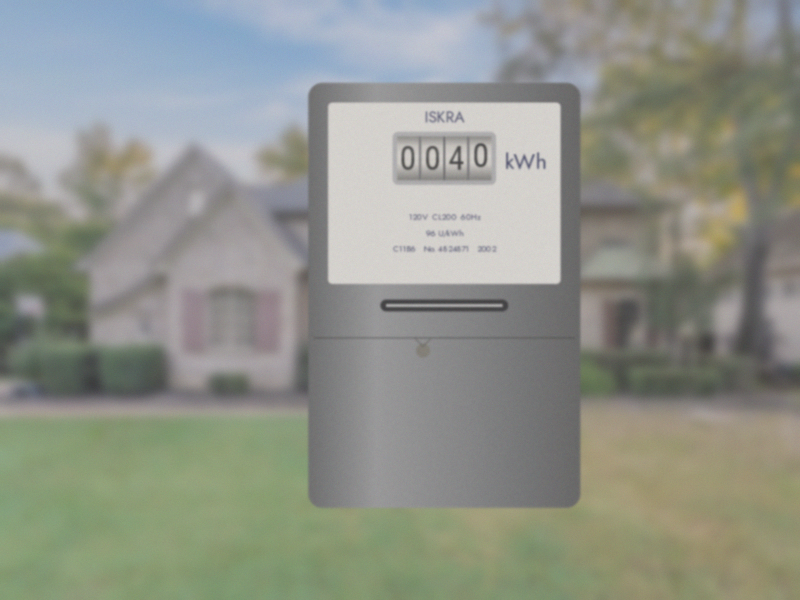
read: 40 kWh
